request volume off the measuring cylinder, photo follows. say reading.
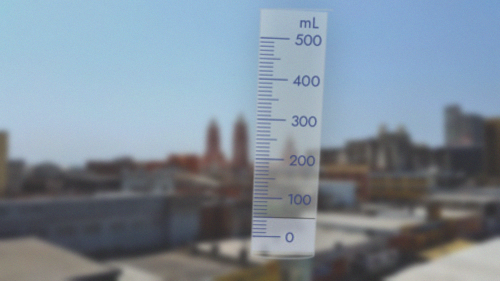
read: 50 mL
